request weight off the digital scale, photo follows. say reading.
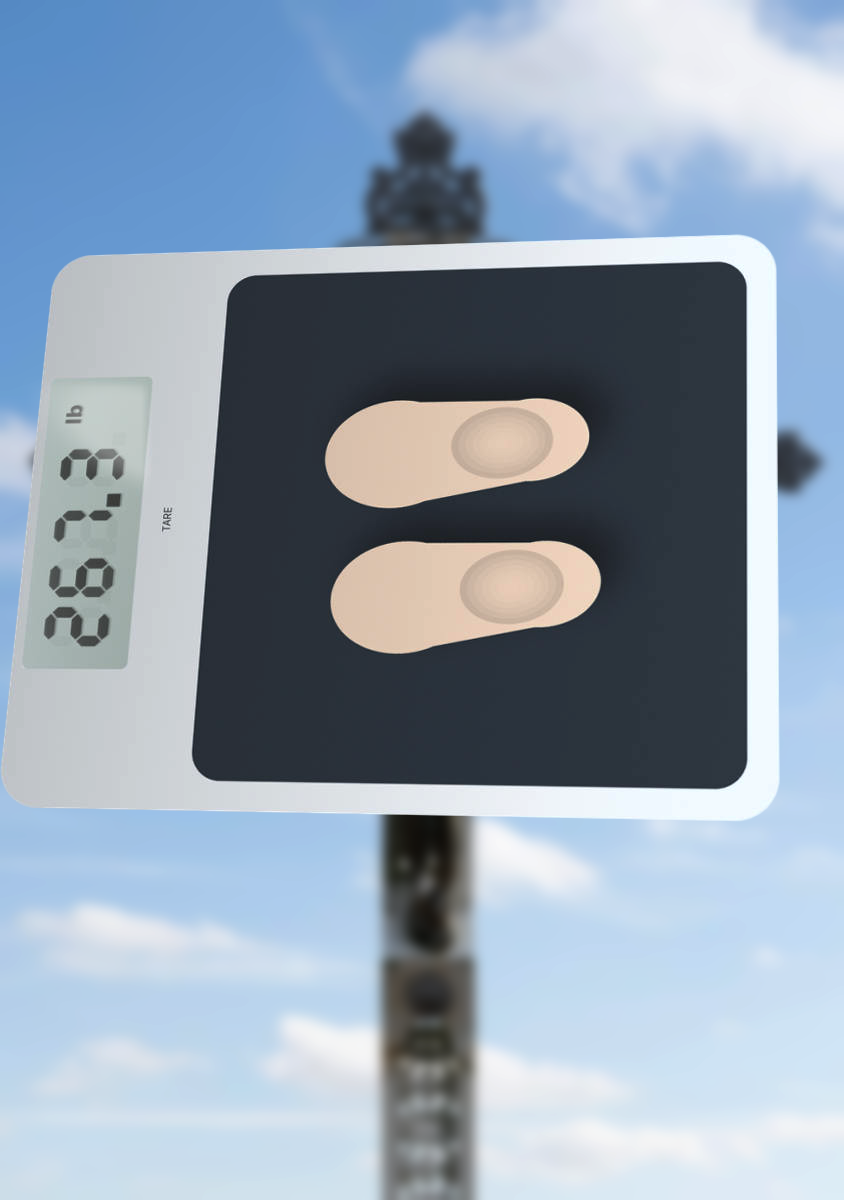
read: 267.3 lb
